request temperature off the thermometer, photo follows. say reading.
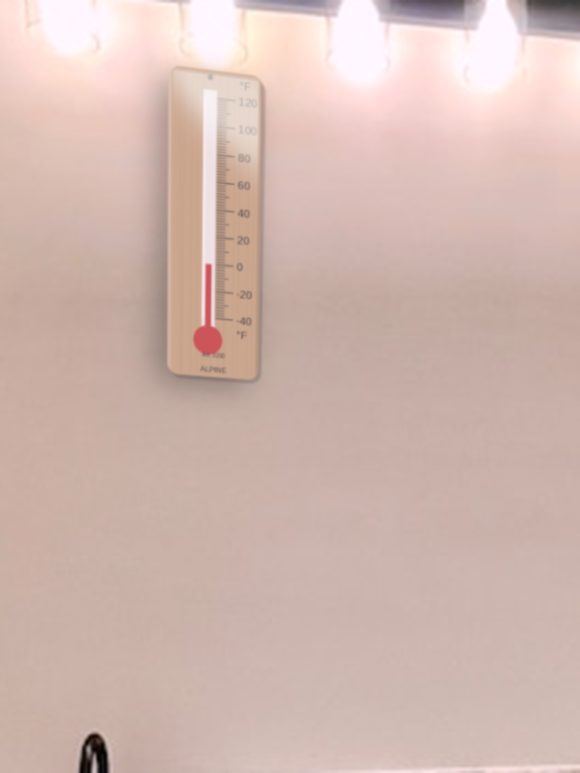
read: 0 °F
